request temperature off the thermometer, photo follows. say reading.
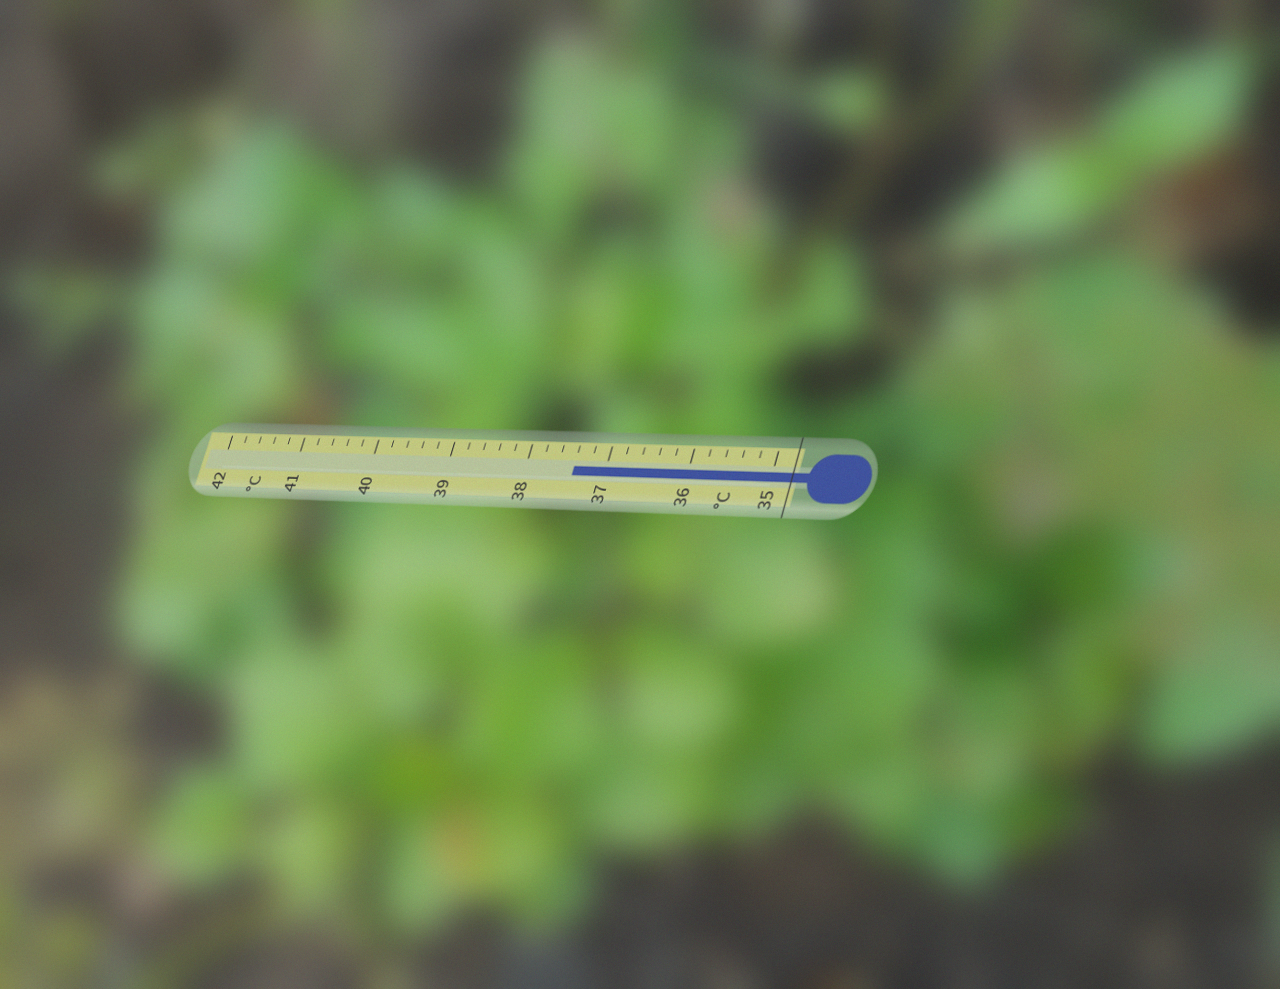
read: 37.4 °C
